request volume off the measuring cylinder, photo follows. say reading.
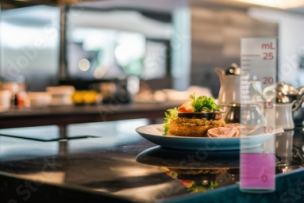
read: 5 mL
